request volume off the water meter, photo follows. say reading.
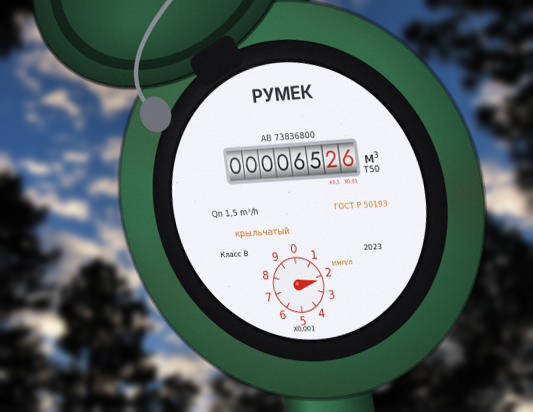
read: 65.262 m³
